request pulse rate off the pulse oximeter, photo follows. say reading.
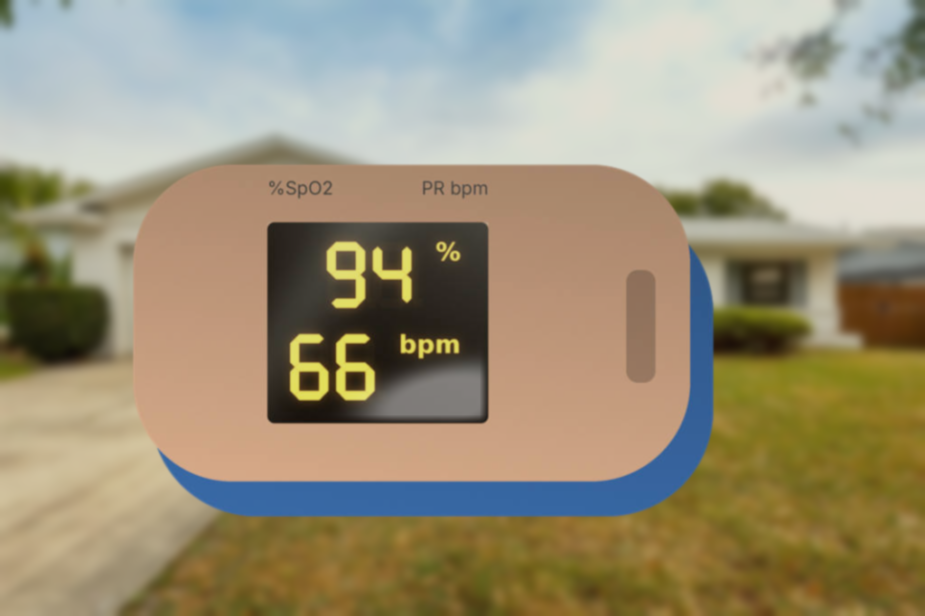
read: 66 bpm
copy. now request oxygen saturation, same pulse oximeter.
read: 94 %
